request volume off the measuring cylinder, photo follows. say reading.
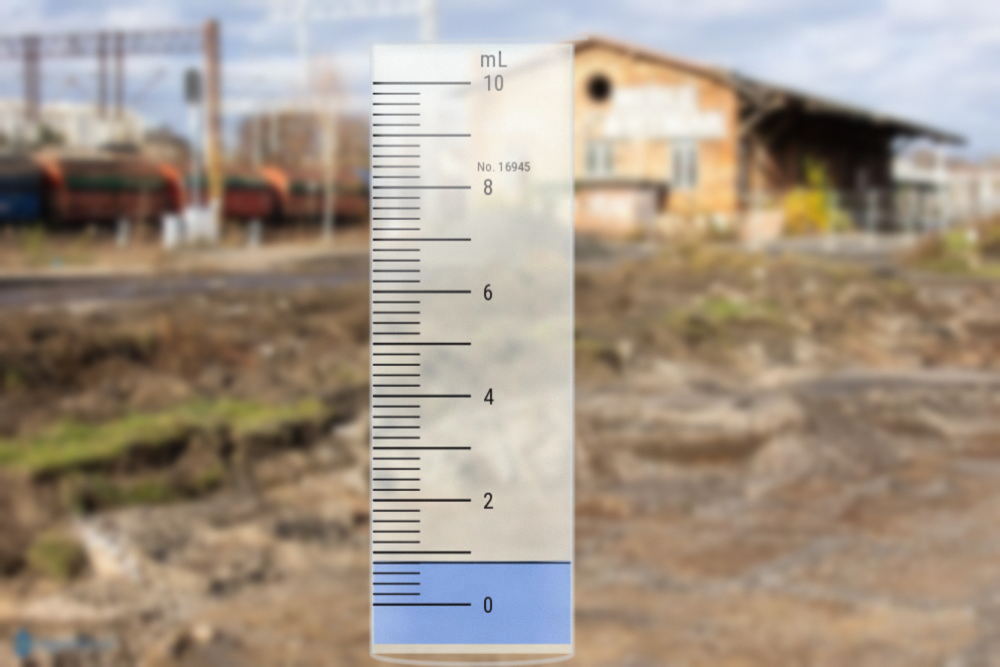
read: 0.8 mL
